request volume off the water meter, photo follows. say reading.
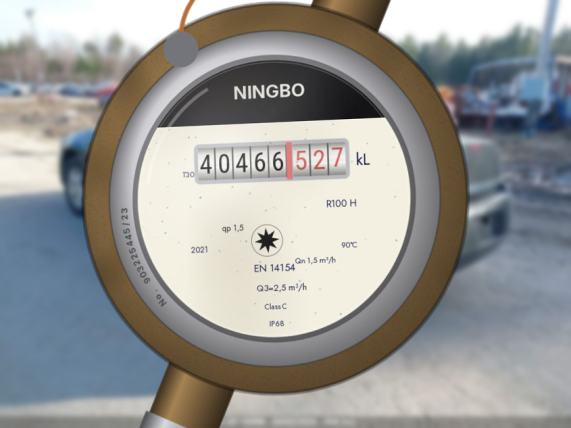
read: 40466.527 kL
